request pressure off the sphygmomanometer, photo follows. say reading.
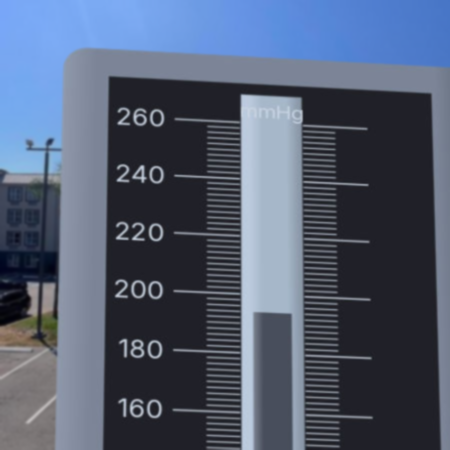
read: 194 mmHg
